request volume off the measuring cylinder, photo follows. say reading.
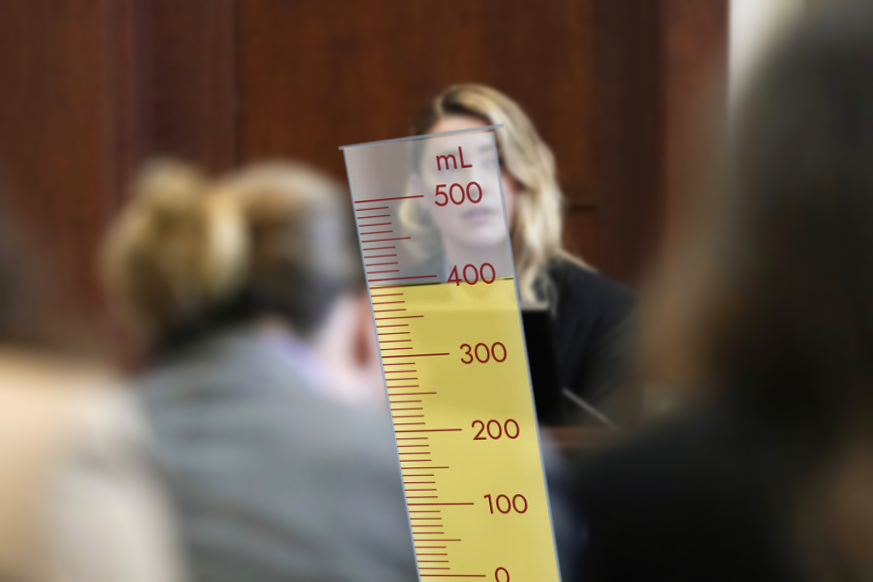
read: 390 mL
